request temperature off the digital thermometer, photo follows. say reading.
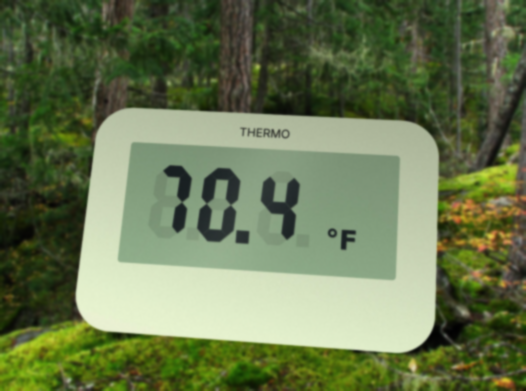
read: 70.4 °F
